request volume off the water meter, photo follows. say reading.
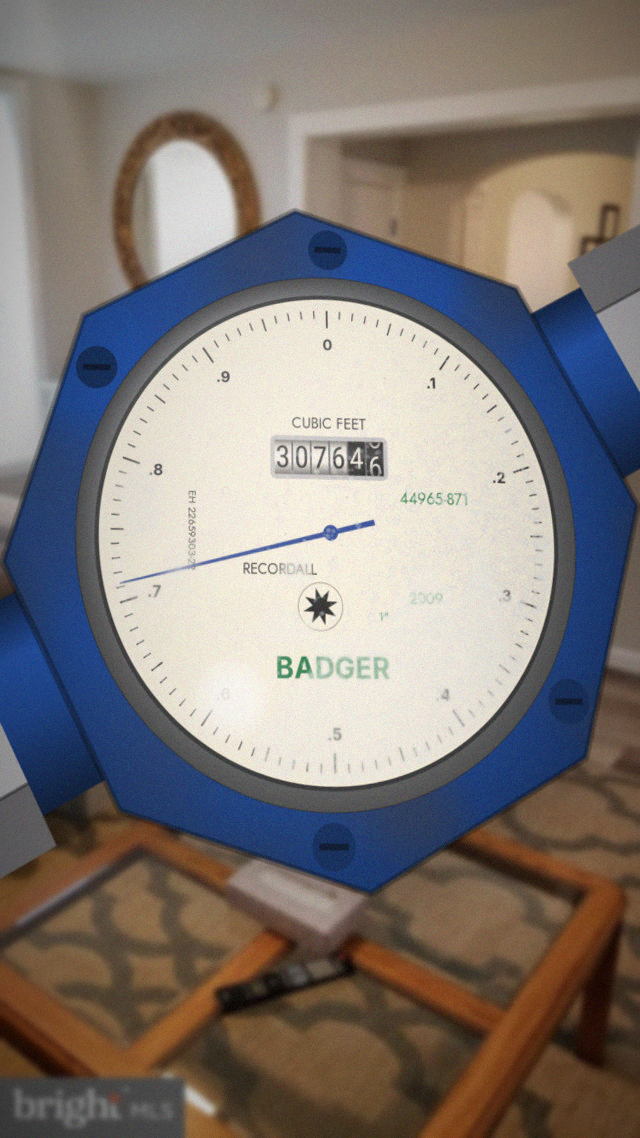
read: 307645.71 ft³
